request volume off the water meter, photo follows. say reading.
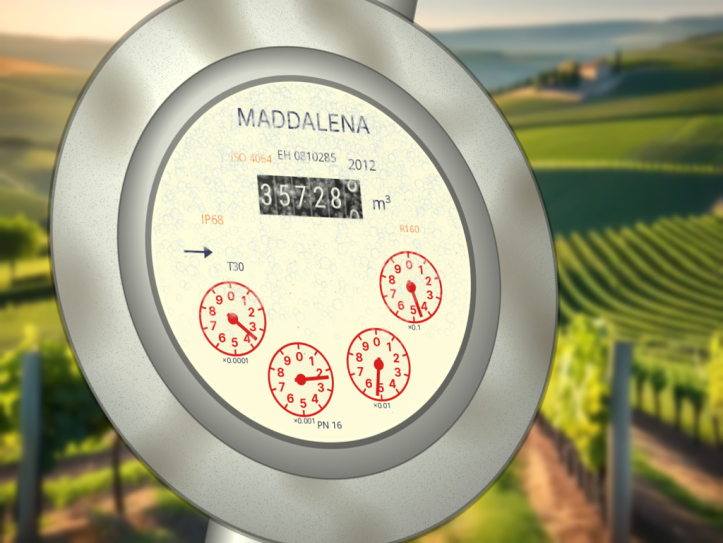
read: 357288.4523 m³
